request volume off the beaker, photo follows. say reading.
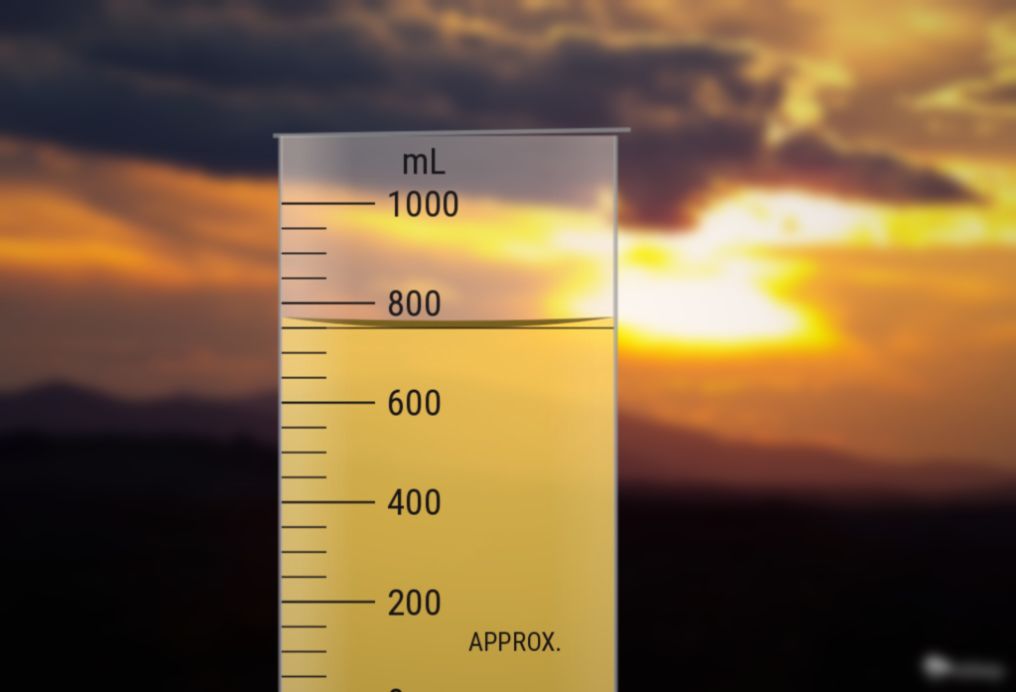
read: 750 mL
